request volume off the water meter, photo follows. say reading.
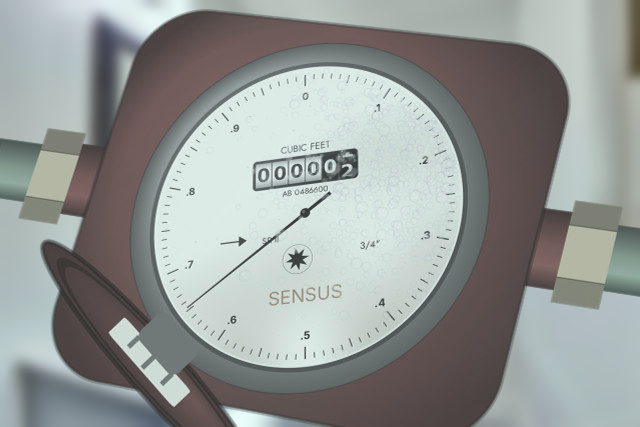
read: 1.65 ft³
